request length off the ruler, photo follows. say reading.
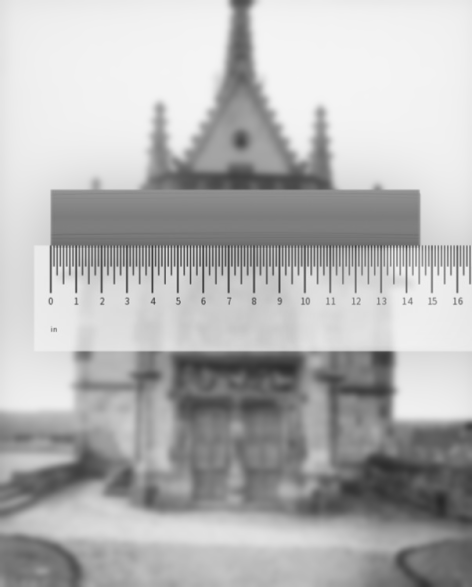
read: 14.5 in
